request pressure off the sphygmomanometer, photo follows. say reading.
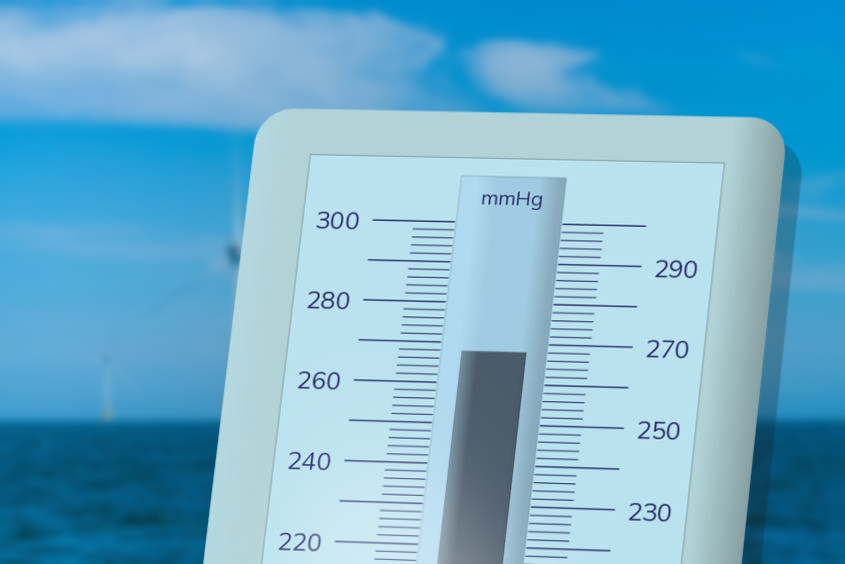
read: 268 mmHg
